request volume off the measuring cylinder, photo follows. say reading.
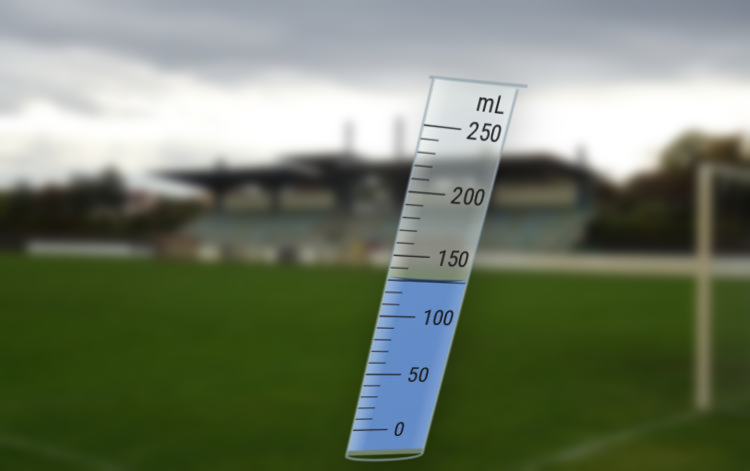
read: 130 mL
